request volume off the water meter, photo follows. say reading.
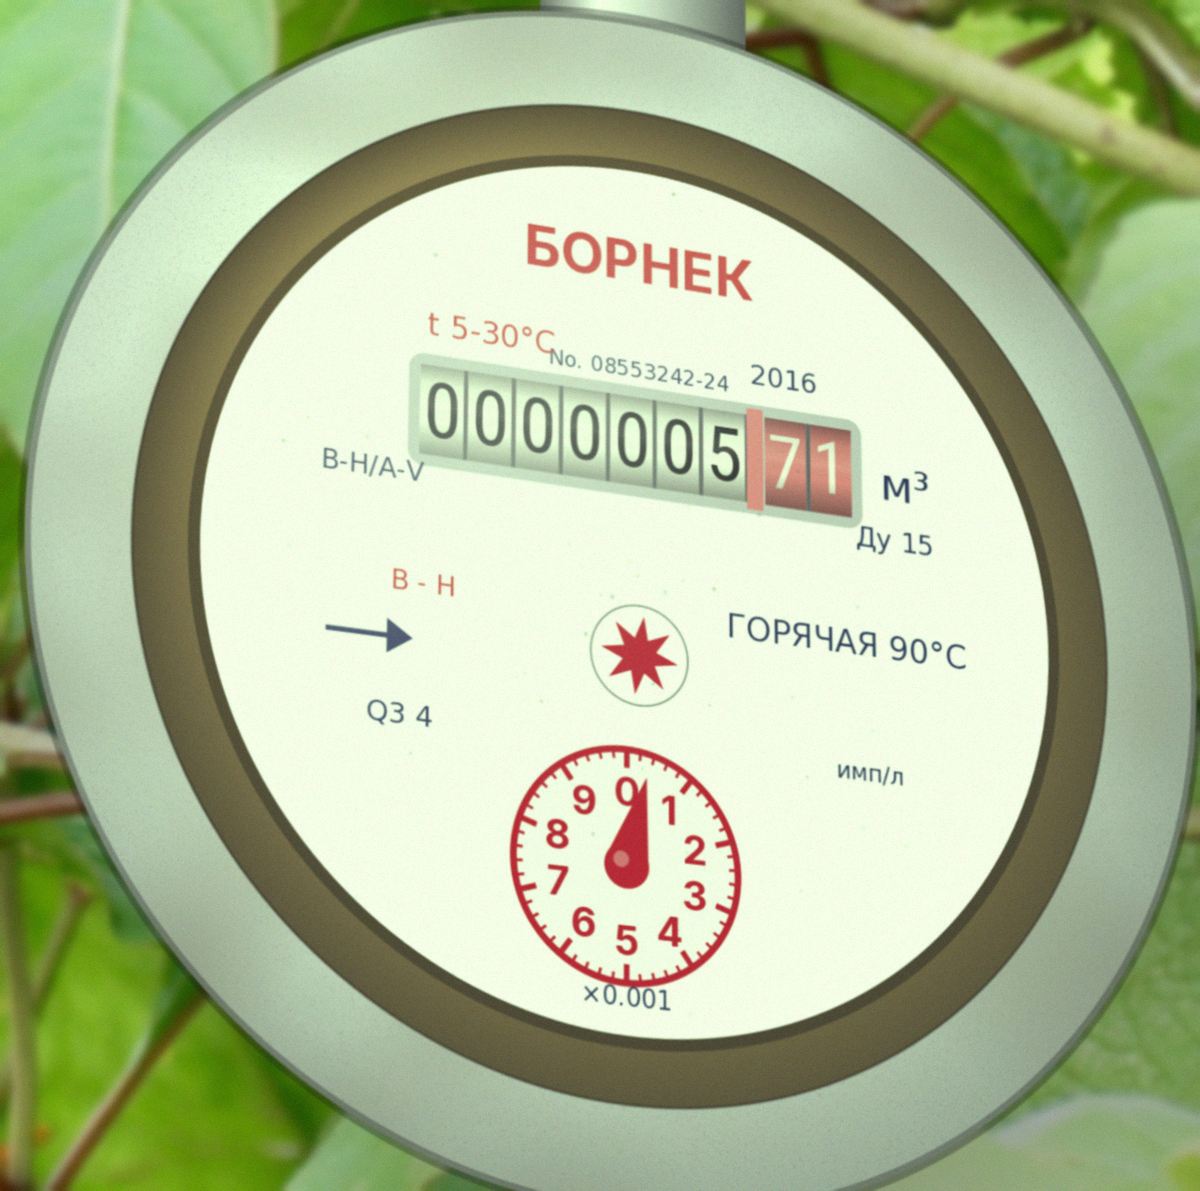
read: 5.710 m³
